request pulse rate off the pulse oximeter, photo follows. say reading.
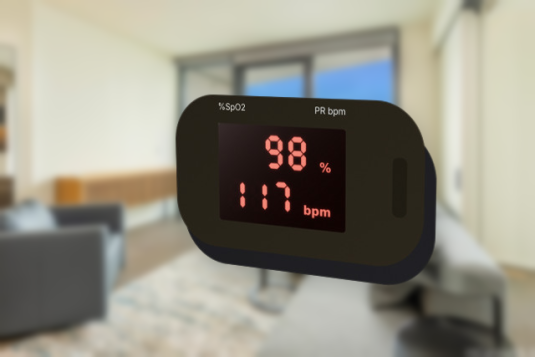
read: 117 bpm
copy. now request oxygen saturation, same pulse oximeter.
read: 98 %
